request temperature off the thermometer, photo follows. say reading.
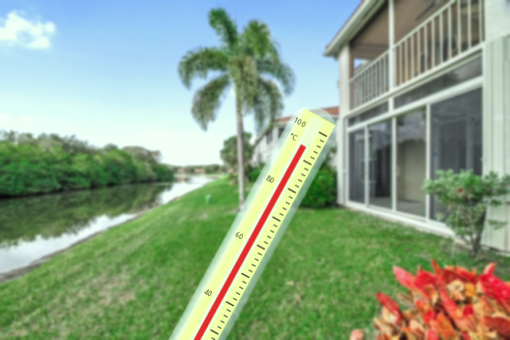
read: 94 °C
